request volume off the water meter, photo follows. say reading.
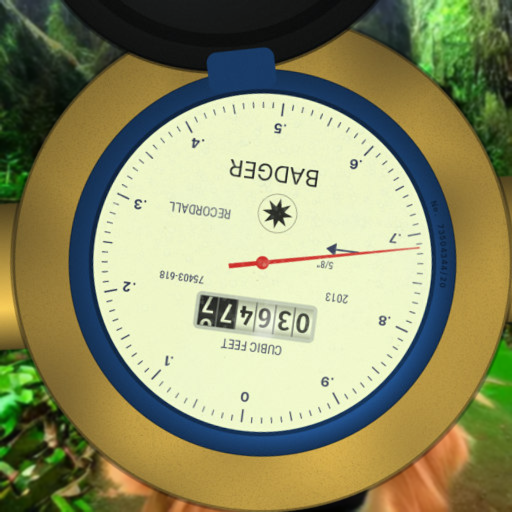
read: 36476.71 ft³
